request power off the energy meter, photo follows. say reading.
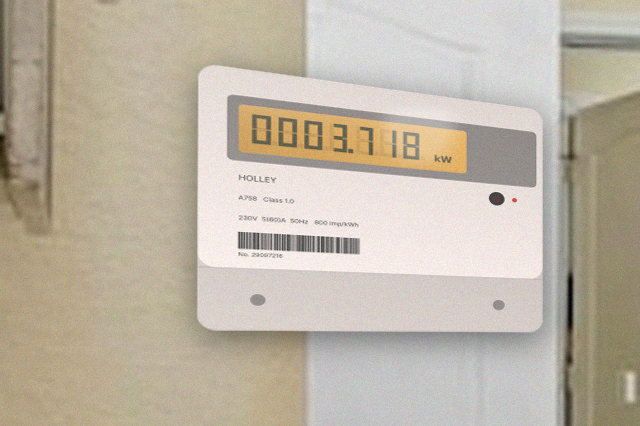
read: 3.718 kW
